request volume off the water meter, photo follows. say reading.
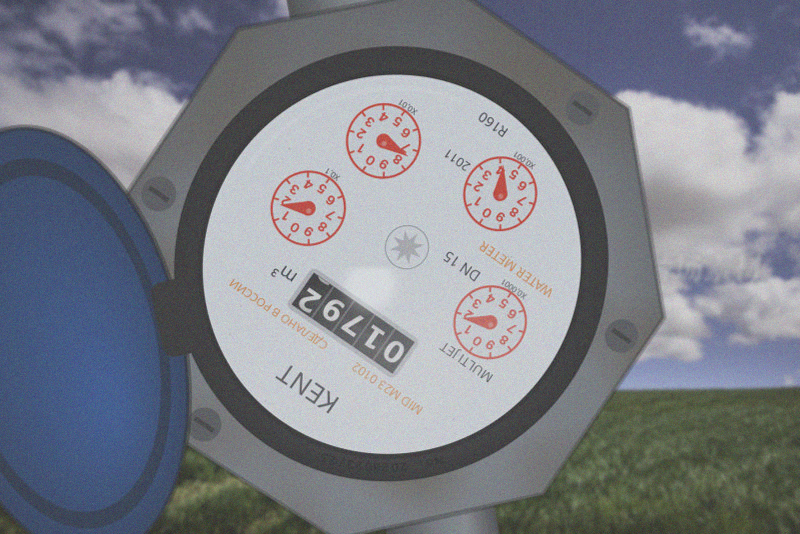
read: 1792.1741 m³
